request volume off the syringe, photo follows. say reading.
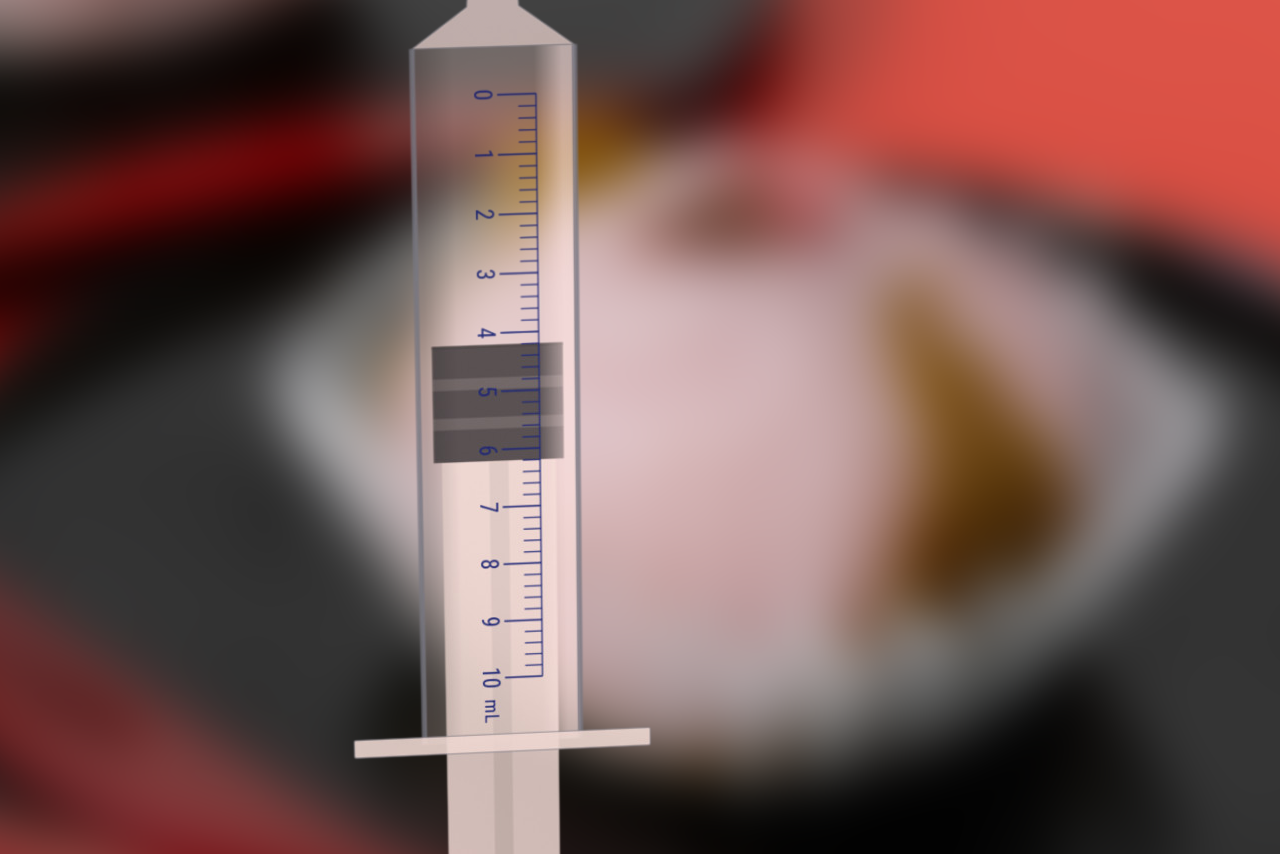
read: 4.2 mL
